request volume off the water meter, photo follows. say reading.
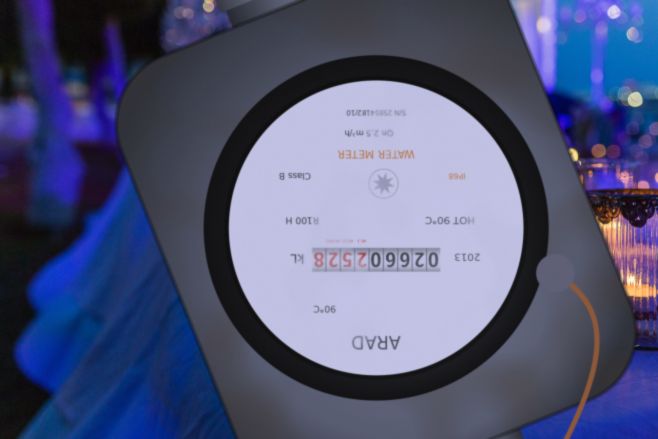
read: 2660.2528 kL
